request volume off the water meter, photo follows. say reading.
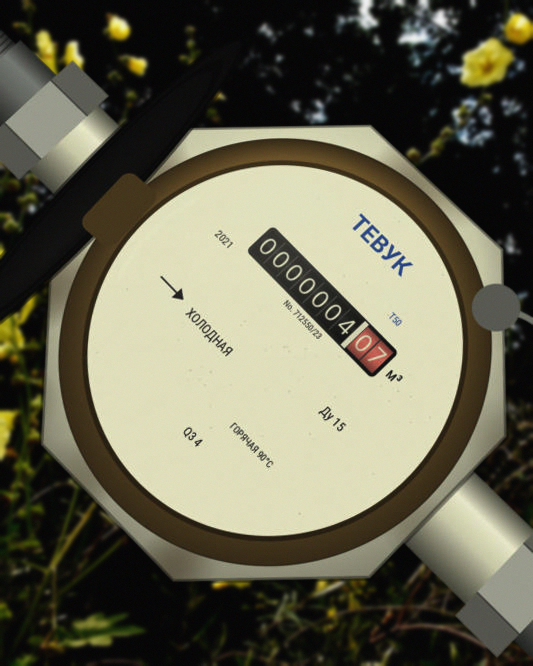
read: 4.07 m³
